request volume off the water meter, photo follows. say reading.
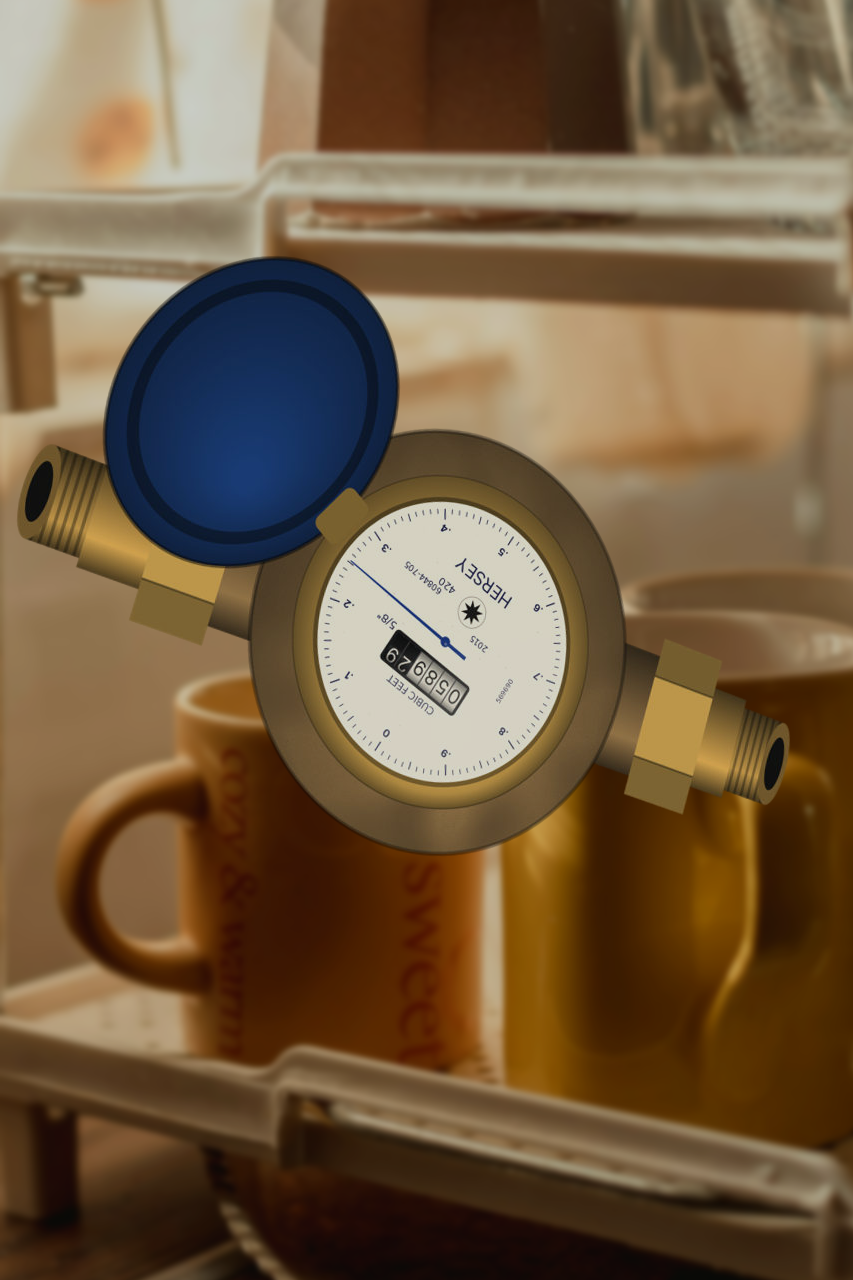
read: 58929.25 ft³
